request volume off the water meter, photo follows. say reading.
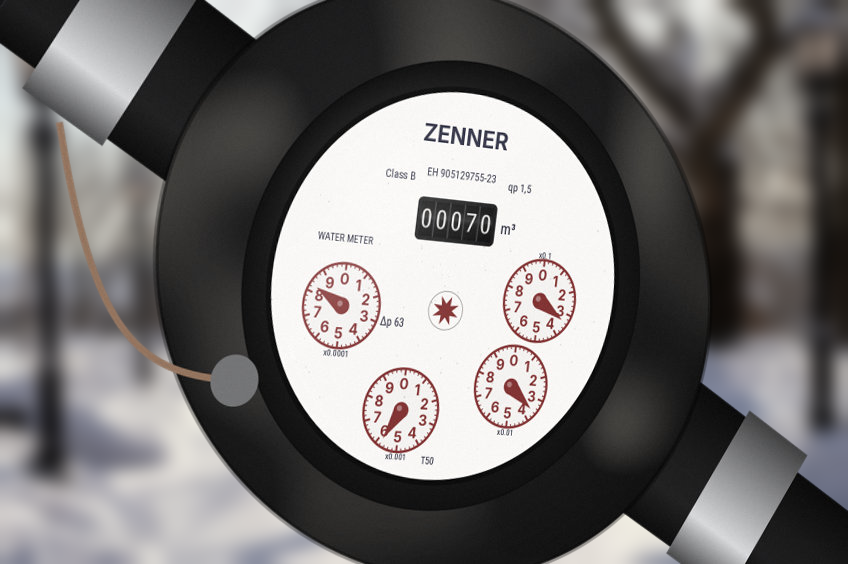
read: 70.3358 m³
